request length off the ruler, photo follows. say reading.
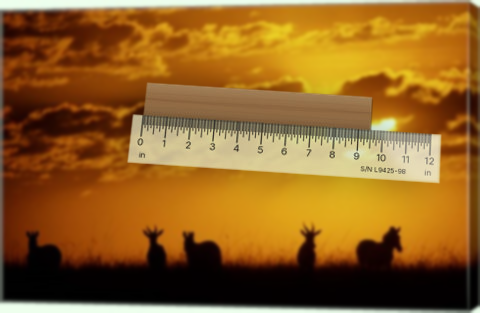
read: 9.5 in
